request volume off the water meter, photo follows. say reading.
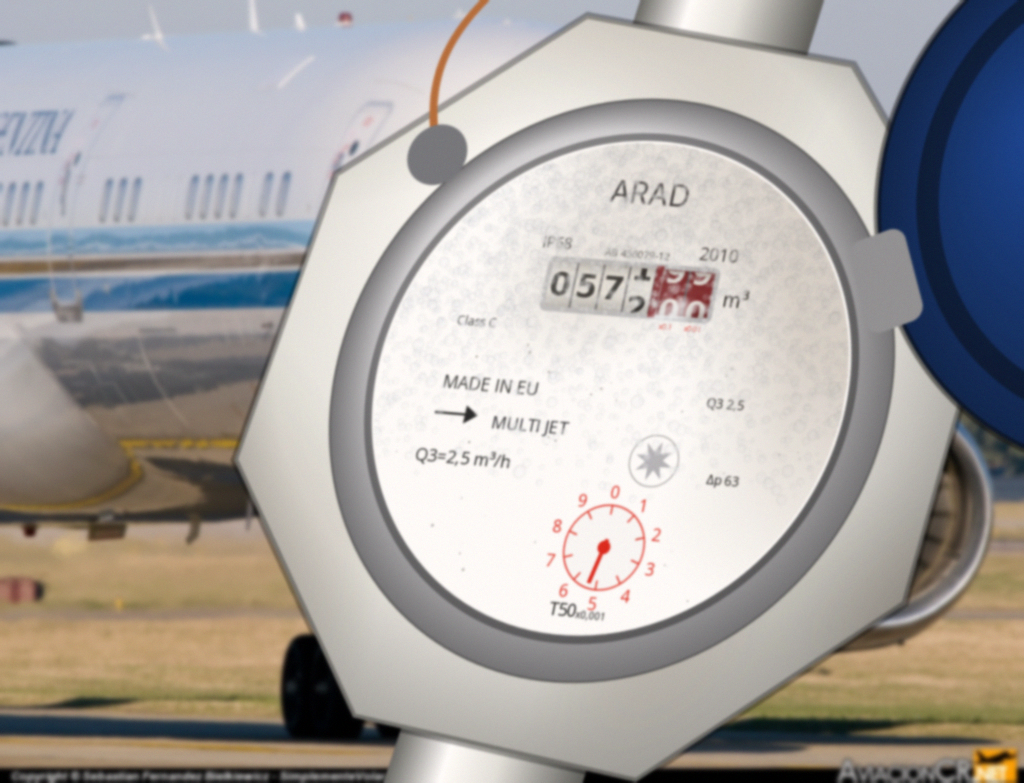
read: 571.995 m³
